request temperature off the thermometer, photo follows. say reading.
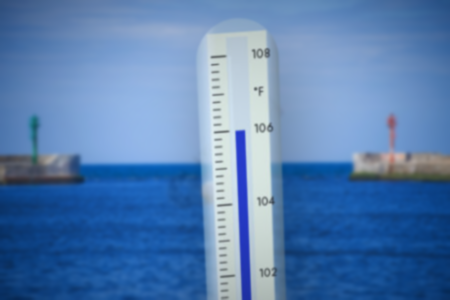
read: 106 °F
